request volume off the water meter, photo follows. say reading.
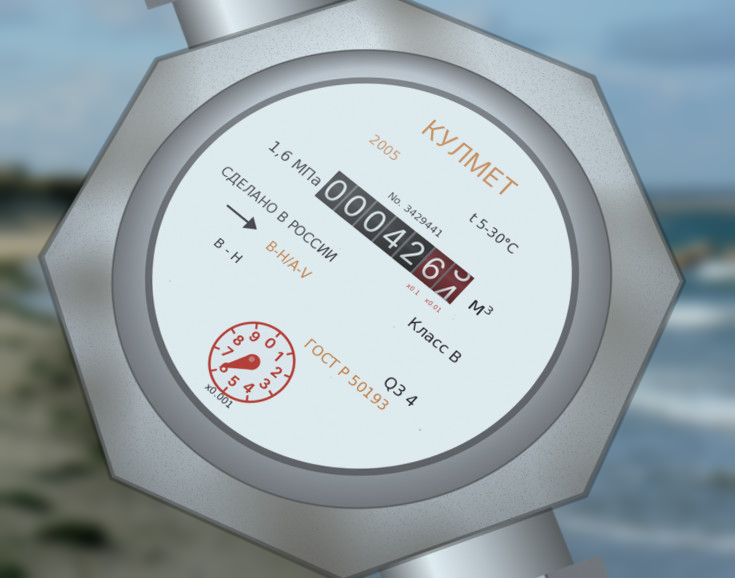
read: 42.636 m³
